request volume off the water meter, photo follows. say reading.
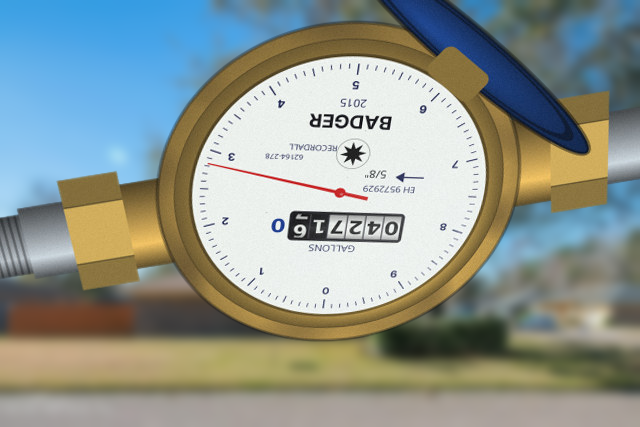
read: 427162.8 gal
